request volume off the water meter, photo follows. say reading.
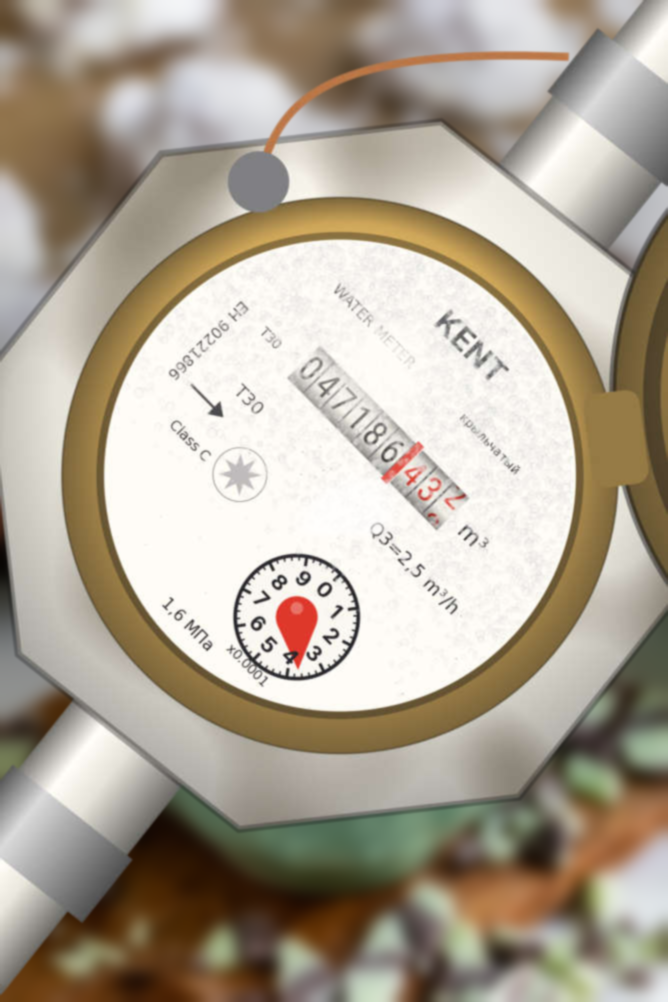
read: 47186.4323 m³
